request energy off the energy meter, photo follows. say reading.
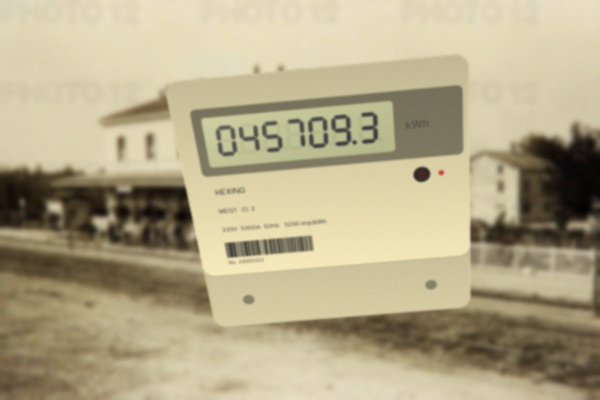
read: 45709.3 kWh
